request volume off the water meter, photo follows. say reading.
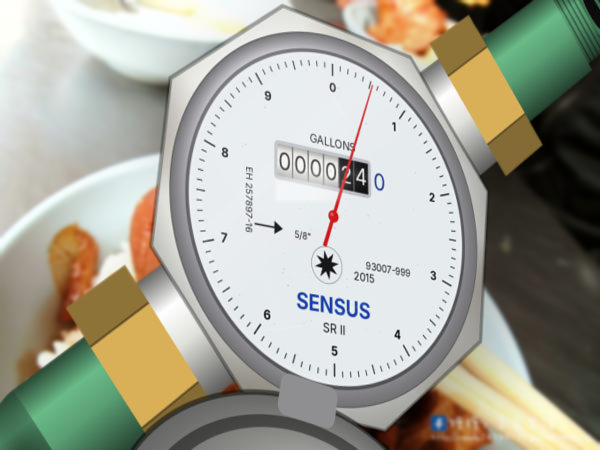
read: 240.5 gal
